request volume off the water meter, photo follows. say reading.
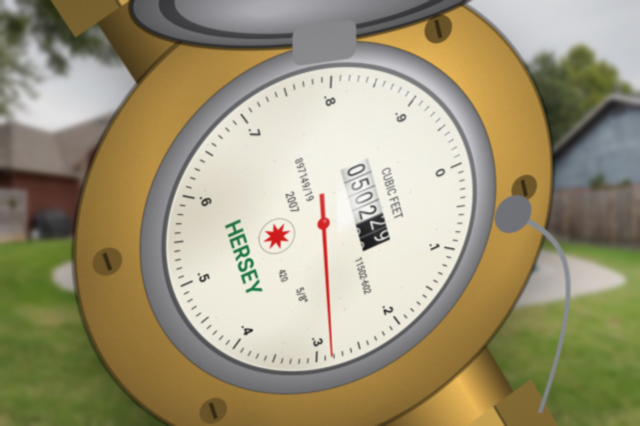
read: 50229.28 ft³
